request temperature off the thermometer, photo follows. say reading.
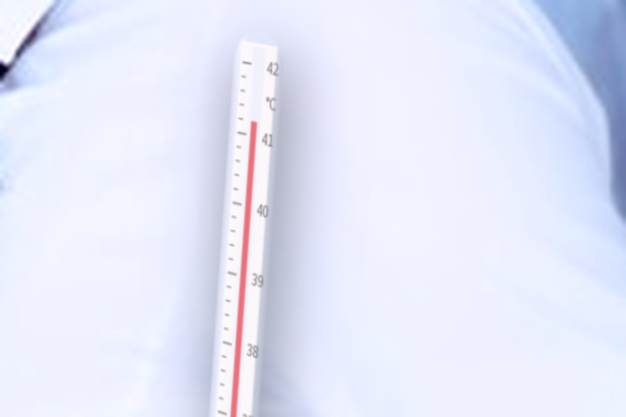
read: 41.2 °C
